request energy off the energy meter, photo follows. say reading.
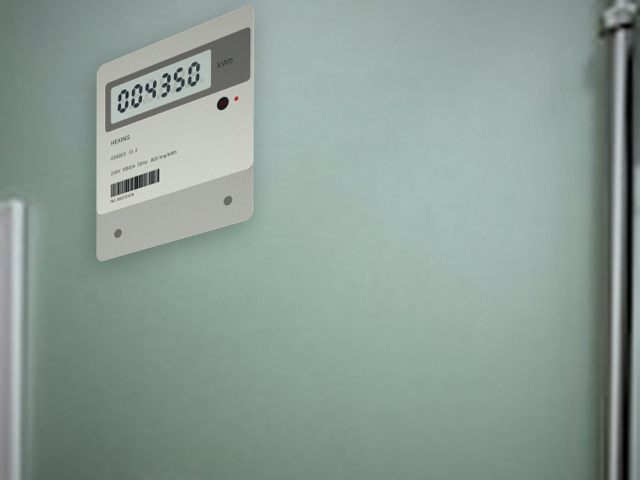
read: 4350 kWh
